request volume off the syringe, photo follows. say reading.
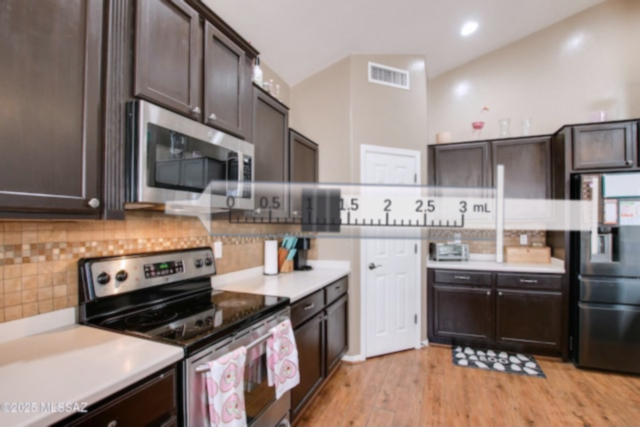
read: 0.9 mL
